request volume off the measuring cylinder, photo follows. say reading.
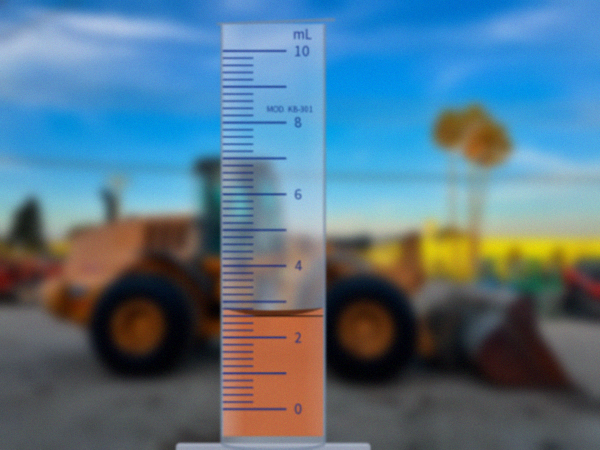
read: 2.6 mL
